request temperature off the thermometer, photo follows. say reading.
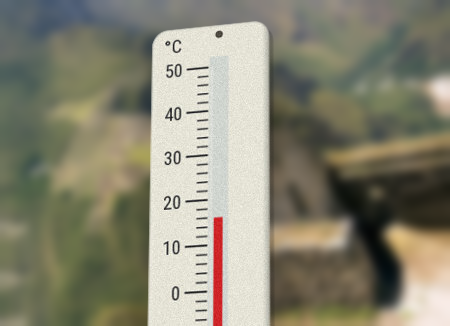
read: 16 °C
